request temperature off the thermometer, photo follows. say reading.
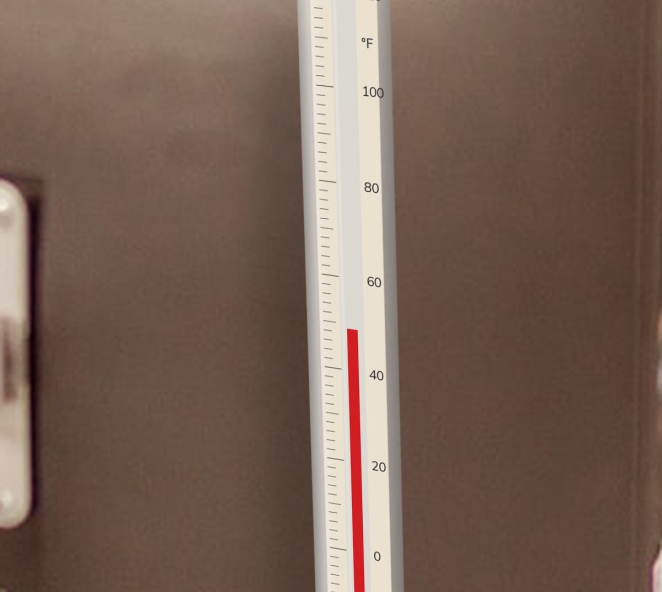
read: 49 °F
